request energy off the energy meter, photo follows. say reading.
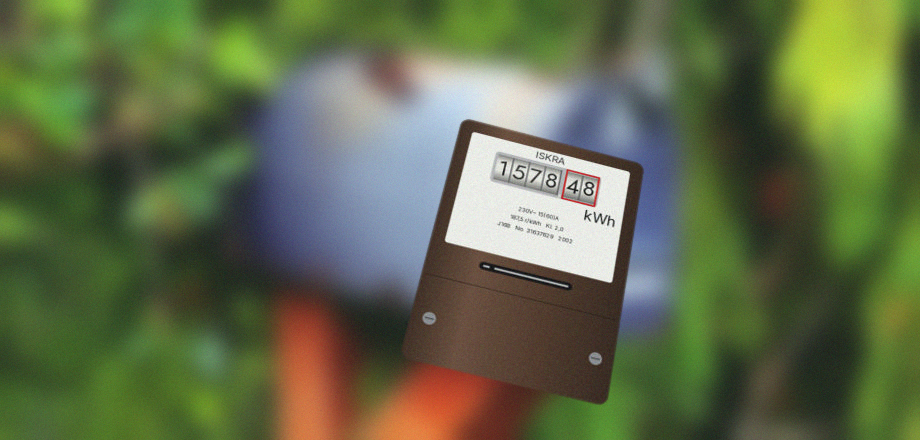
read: 1578.48 kWh
